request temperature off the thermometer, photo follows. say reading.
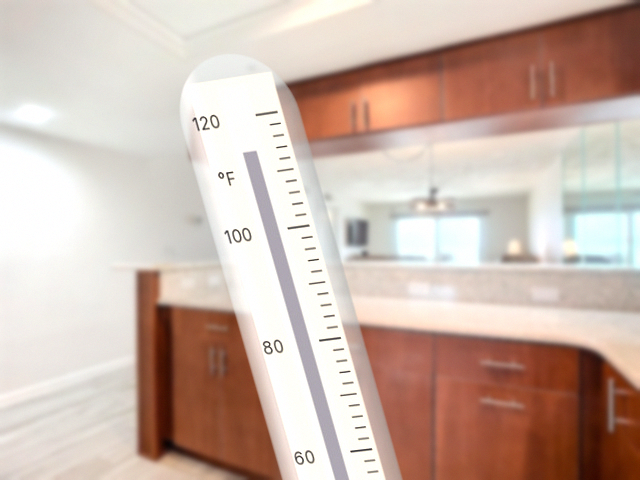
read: 114 °F
